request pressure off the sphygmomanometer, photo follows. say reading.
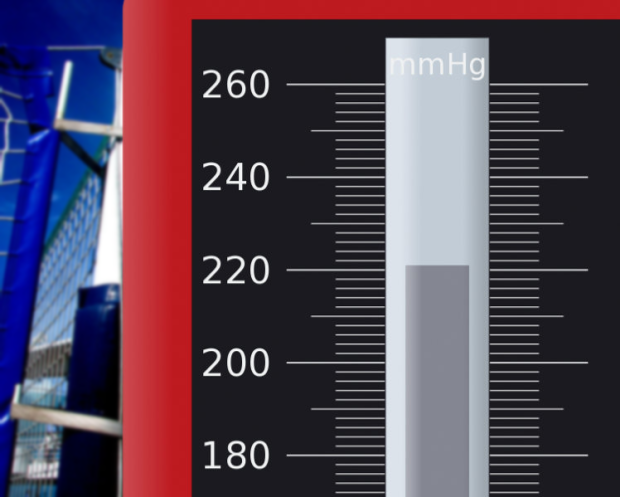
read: 221 mmHg
